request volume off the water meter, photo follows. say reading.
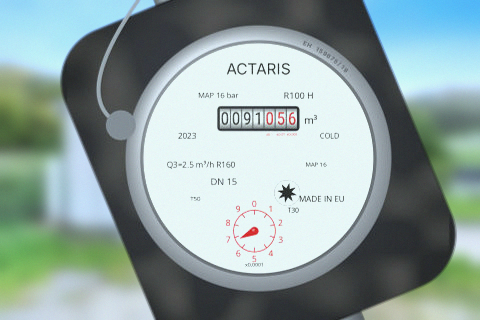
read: 91.0566 m³
